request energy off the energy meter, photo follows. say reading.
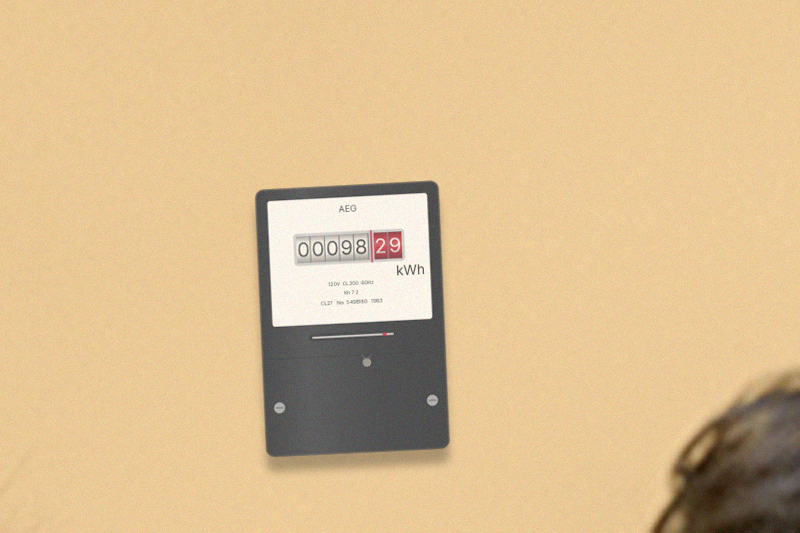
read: 98.29 kWh
